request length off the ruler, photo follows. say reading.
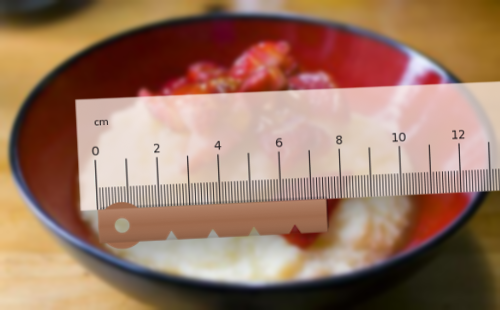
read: 7.5 cm
